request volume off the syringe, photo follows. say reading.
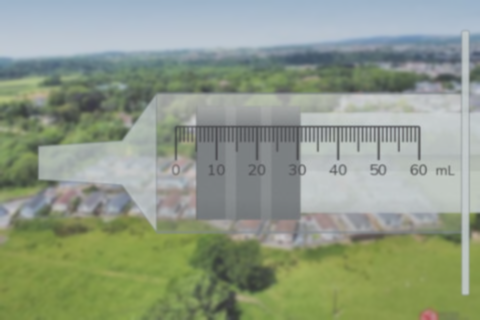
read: 5 mL
